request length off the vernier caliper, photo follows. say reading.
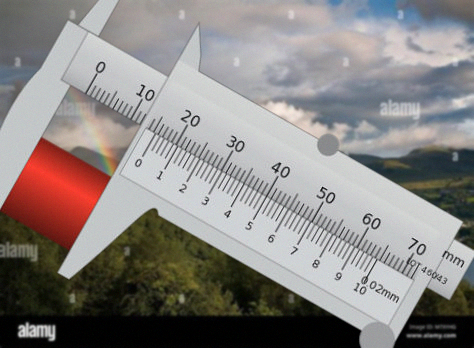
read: 15.5 mm
